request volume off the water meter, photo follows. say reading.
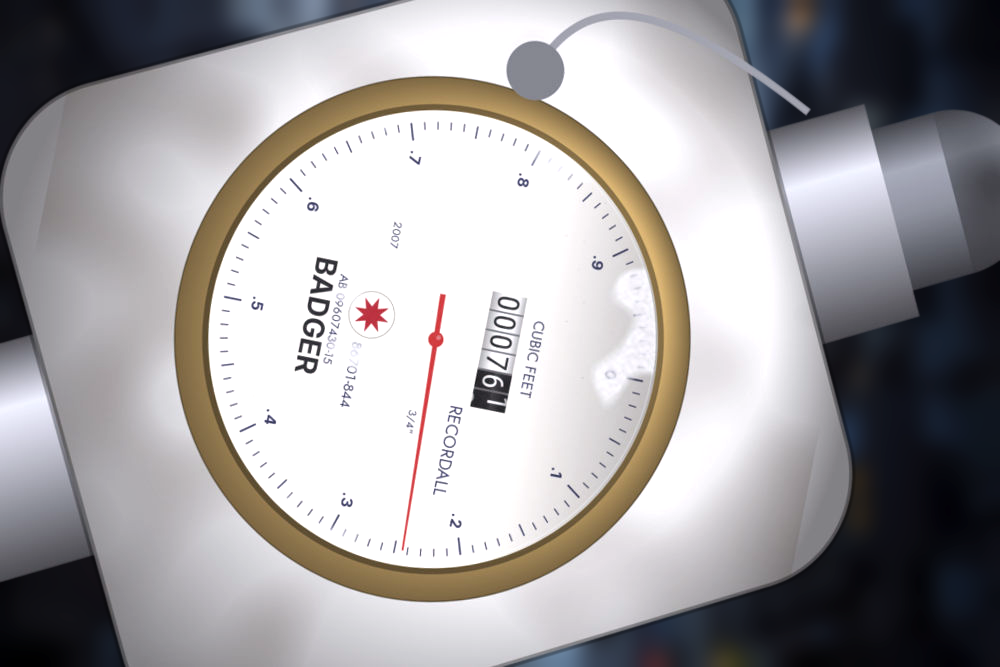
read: 761.24 ft³
